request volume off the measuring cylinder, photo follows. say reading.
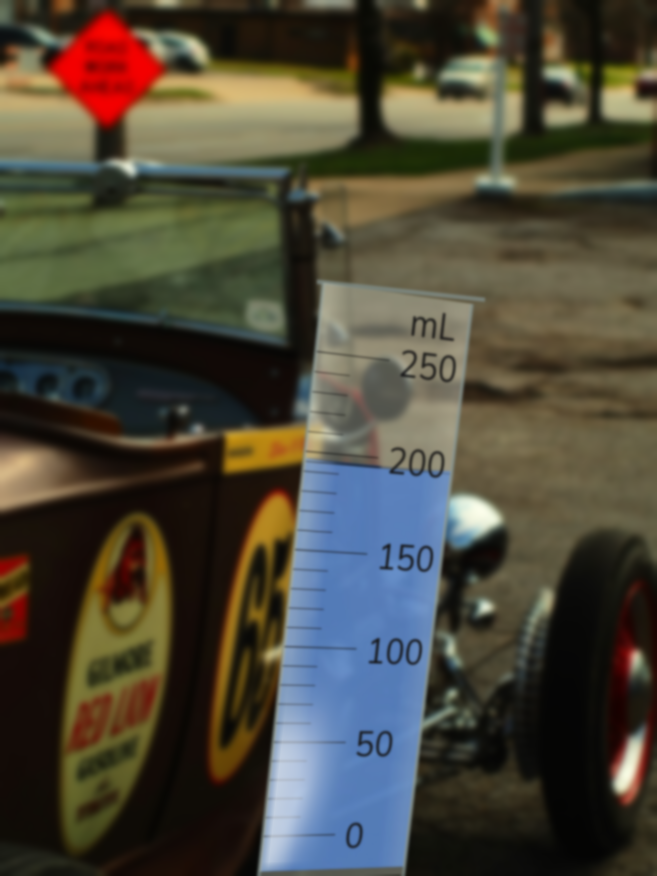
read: 195 mL
